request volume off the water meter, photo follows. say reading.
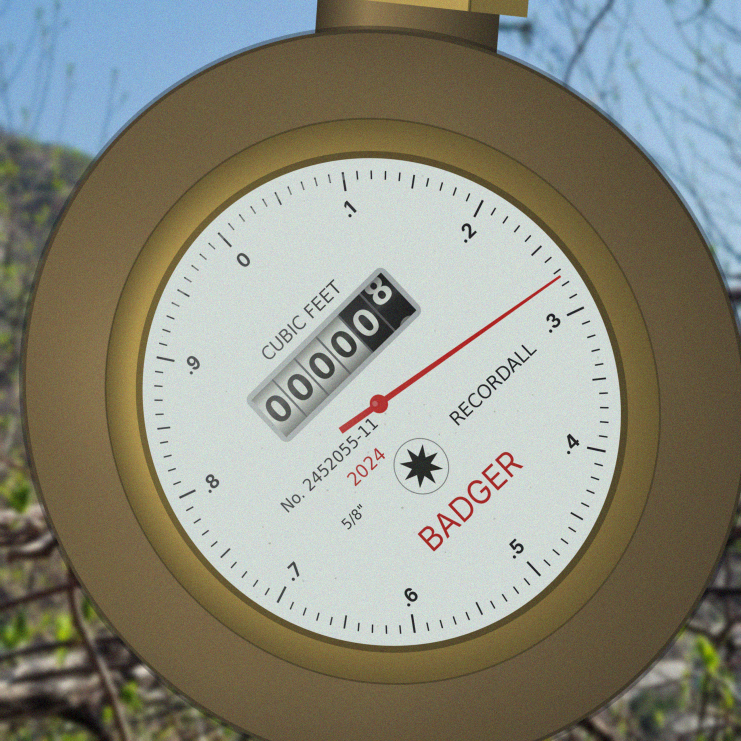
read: 8.27 ft³
